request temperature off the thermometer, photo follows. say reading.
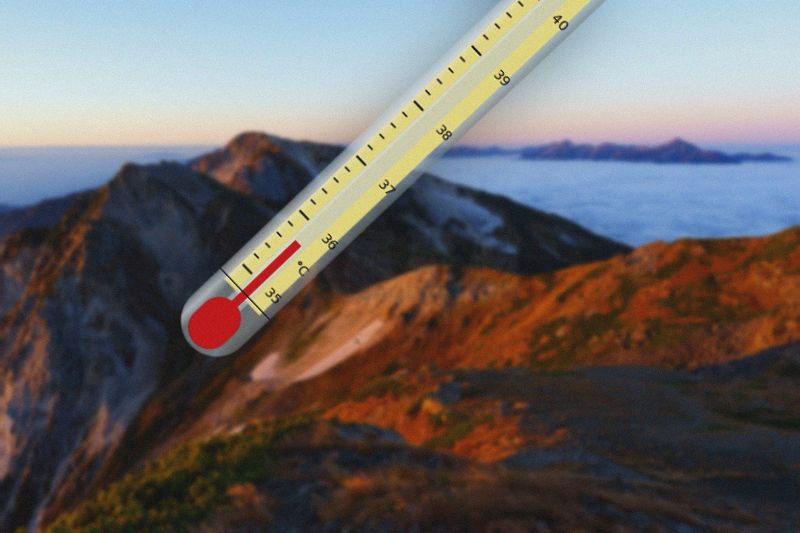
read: 35.7 °C
